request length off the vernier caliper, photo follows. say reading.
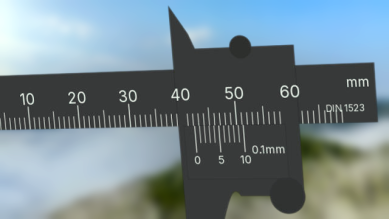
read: 42.2 mm
